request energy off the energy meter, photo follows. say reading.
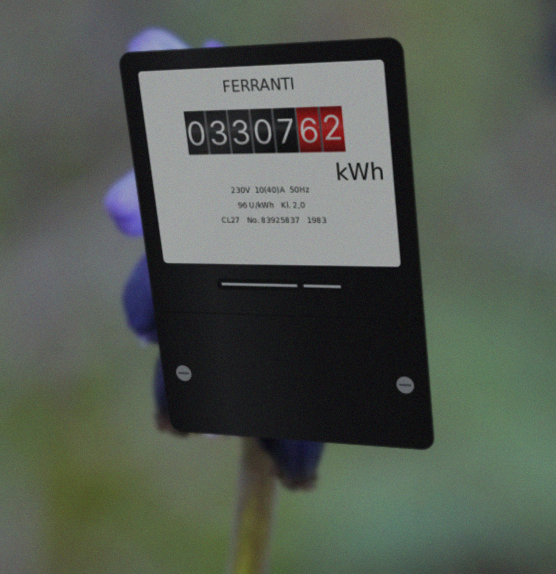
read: 3307.62 kWh
